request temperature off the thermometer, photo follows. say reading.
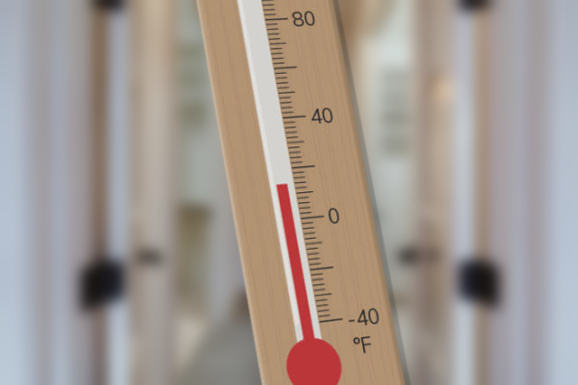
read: 14 °F
